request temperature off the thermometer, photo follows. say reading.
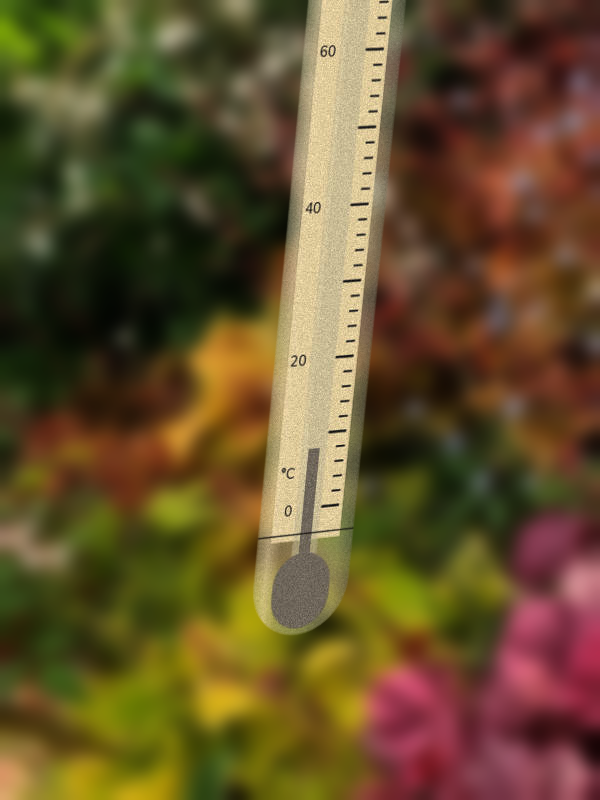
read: 8 °C
